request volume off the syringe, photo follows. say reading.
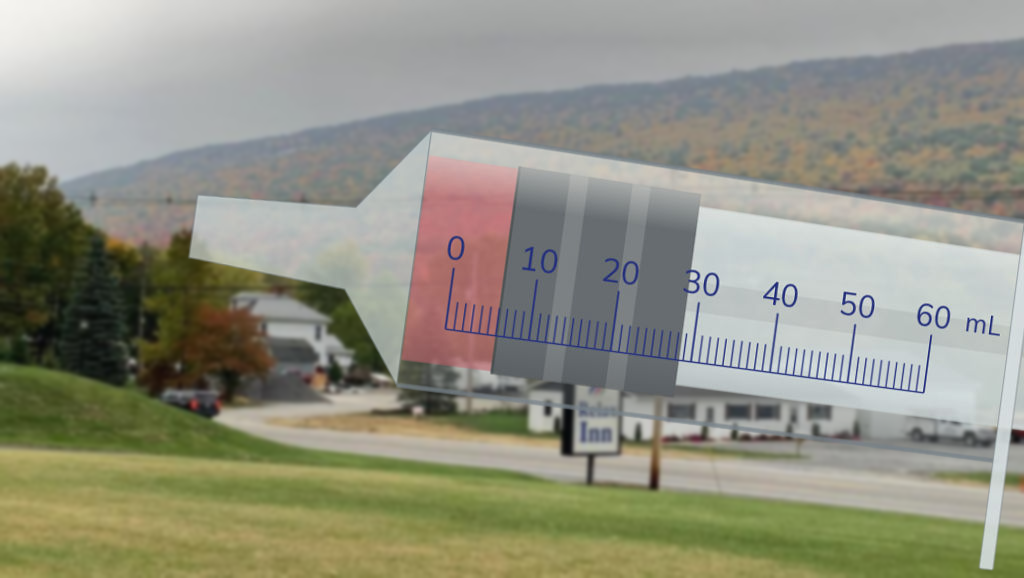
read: 6 mL
